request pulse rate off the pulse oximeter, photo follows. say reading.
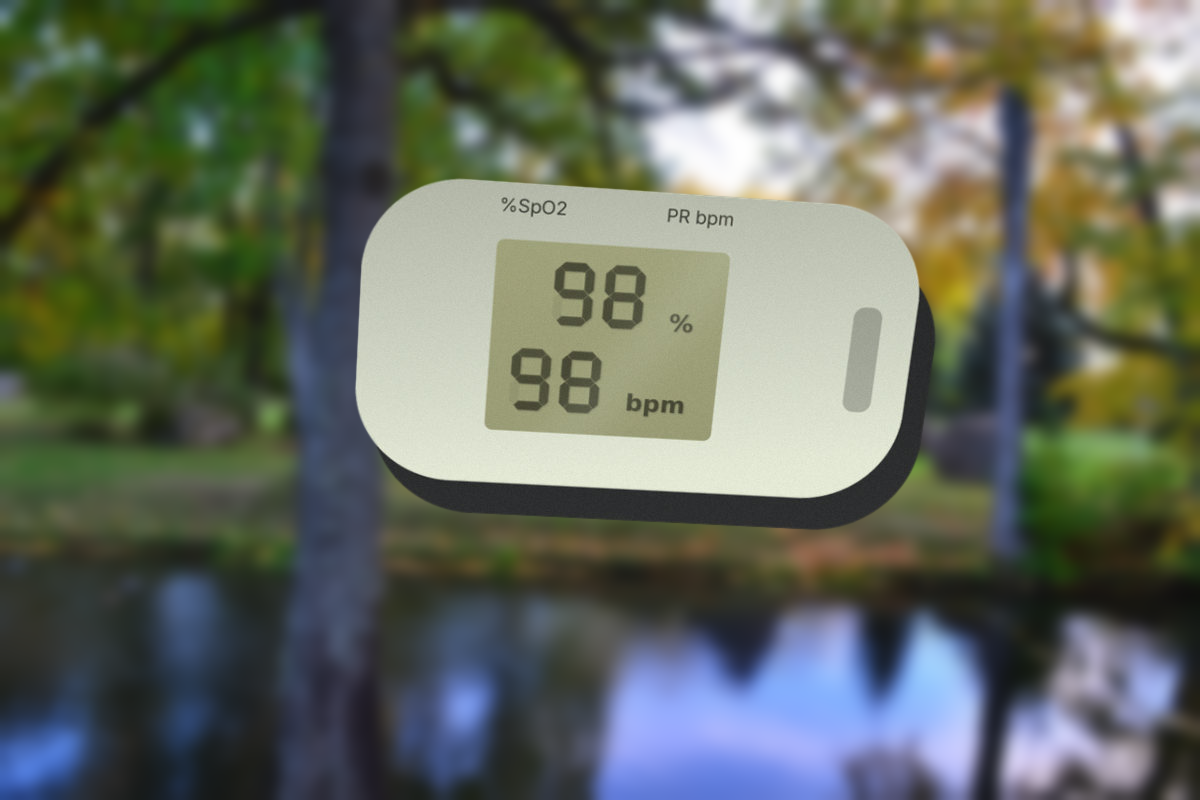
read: 98 bpm
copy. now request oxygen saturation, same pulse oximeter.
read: 98 %
